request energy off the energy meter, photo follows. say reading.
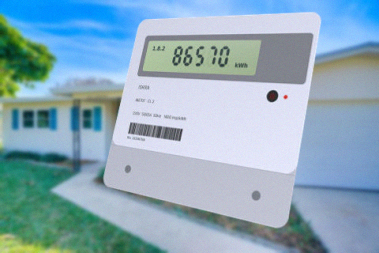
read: 86570 kWh
